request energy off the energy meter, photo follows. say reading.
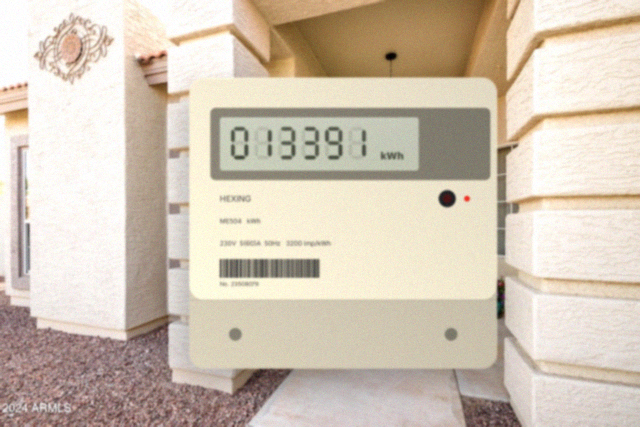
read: 13391 kWh
